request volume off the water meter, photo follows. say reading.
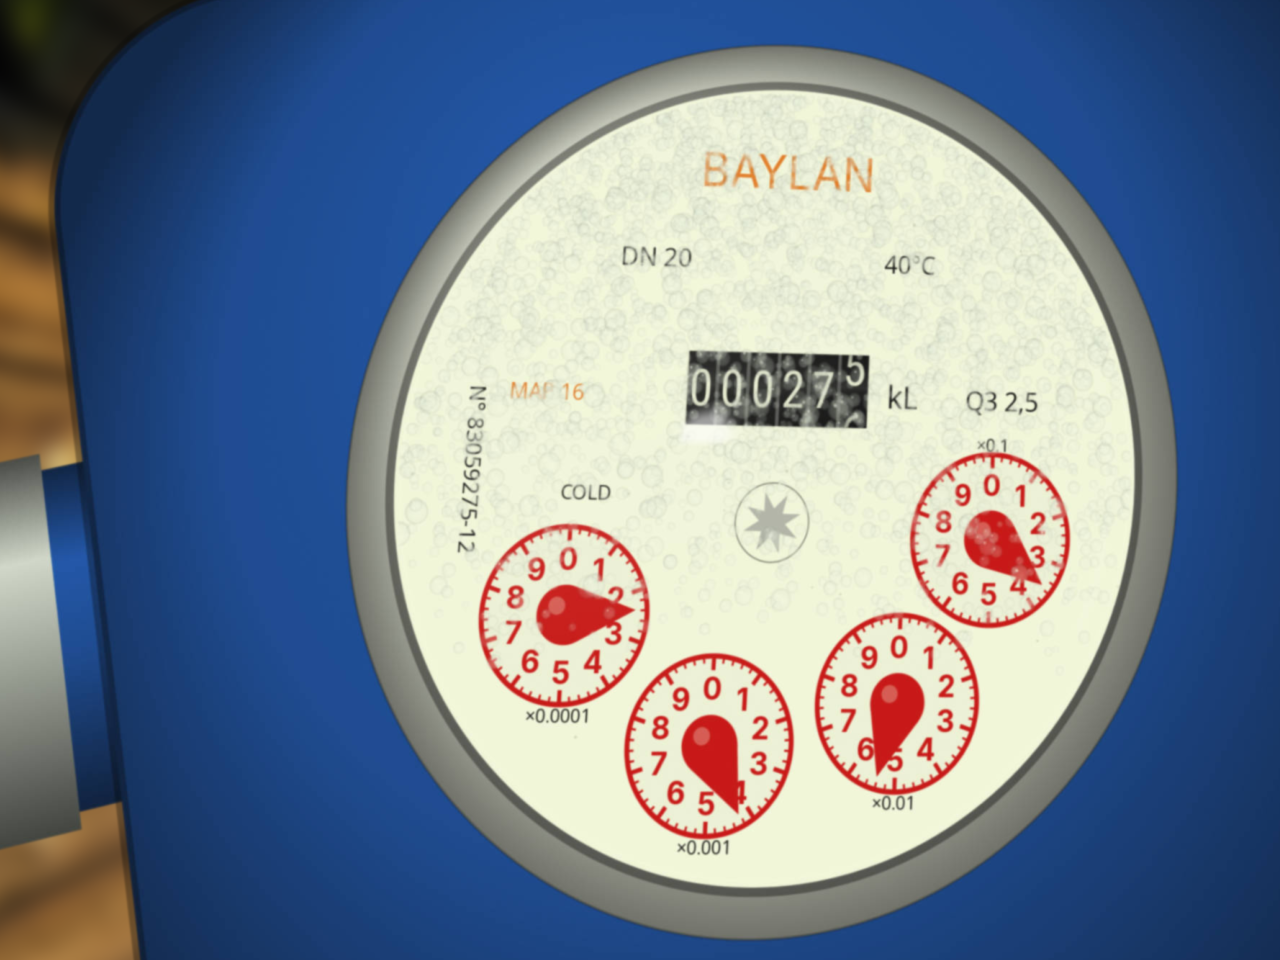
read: 275.3542 kL
